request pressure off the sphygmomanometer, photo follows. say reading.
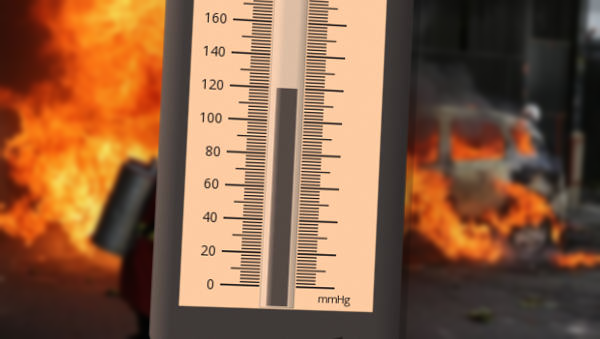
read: 120 mmHg
